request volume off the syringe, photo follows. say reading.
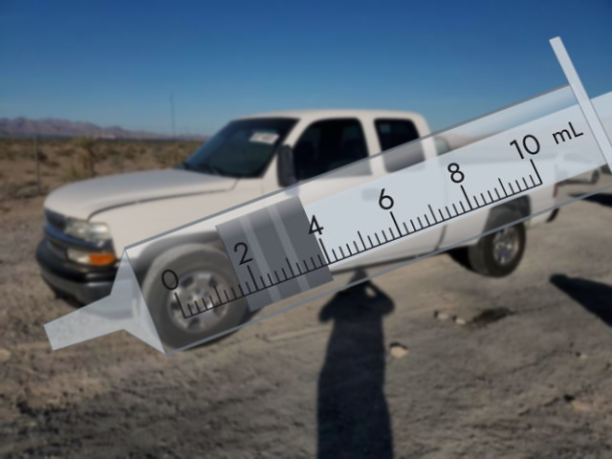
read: 1.6 mL
